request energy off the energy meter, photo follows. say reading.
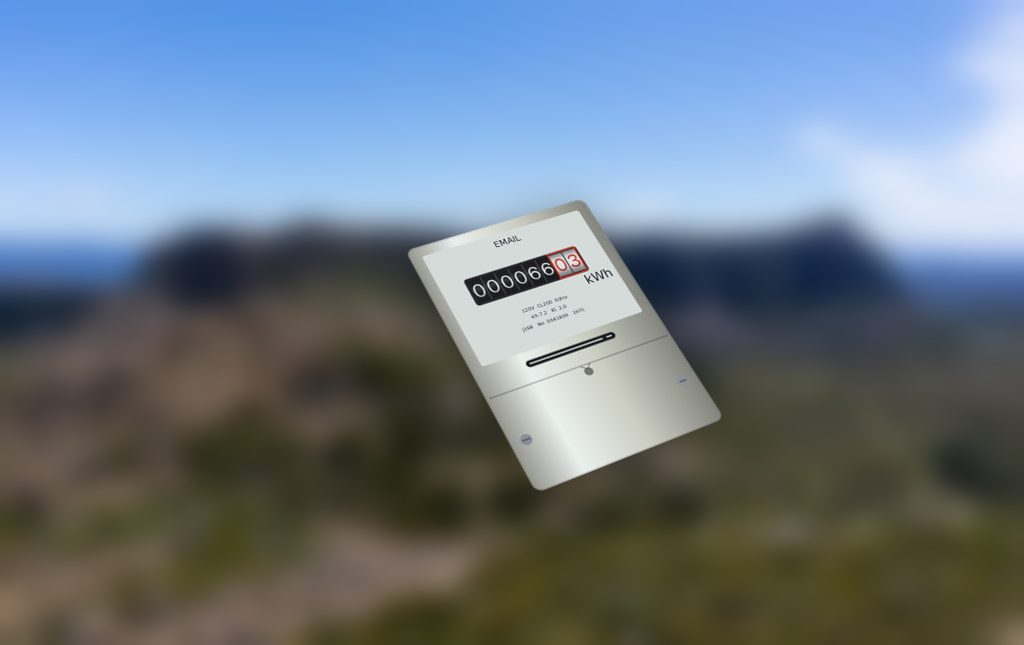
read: 66.03 kWh
